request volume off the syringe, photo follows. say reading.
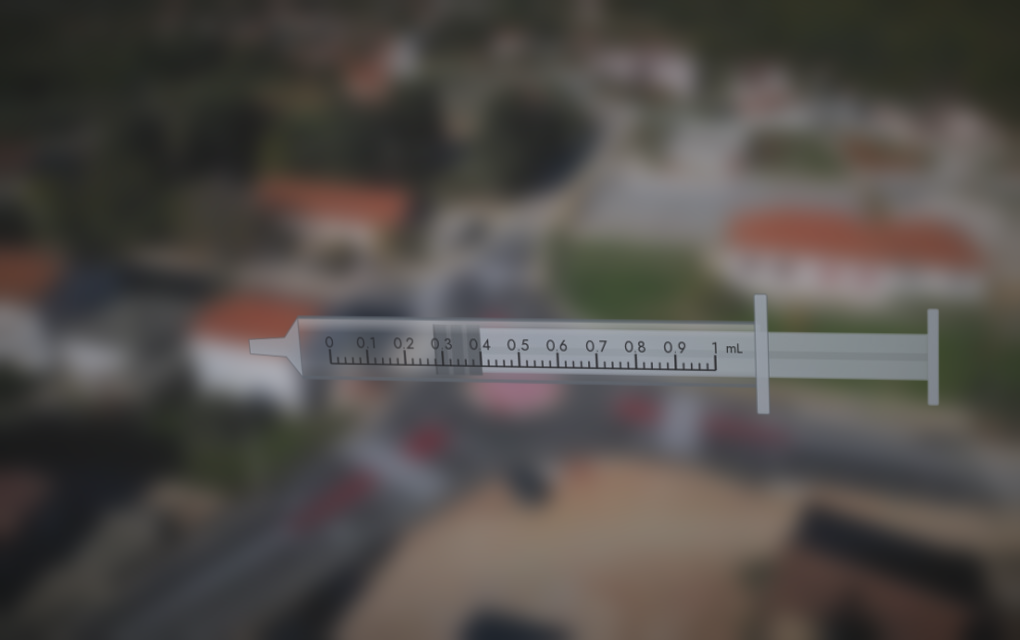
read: 0.28 mL
